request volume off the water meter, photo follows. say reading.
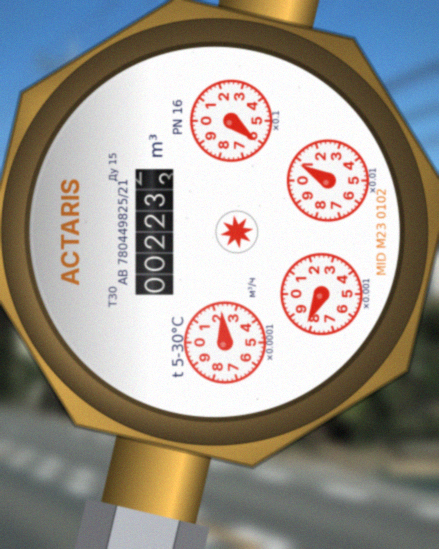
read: 2232.6082 m³
